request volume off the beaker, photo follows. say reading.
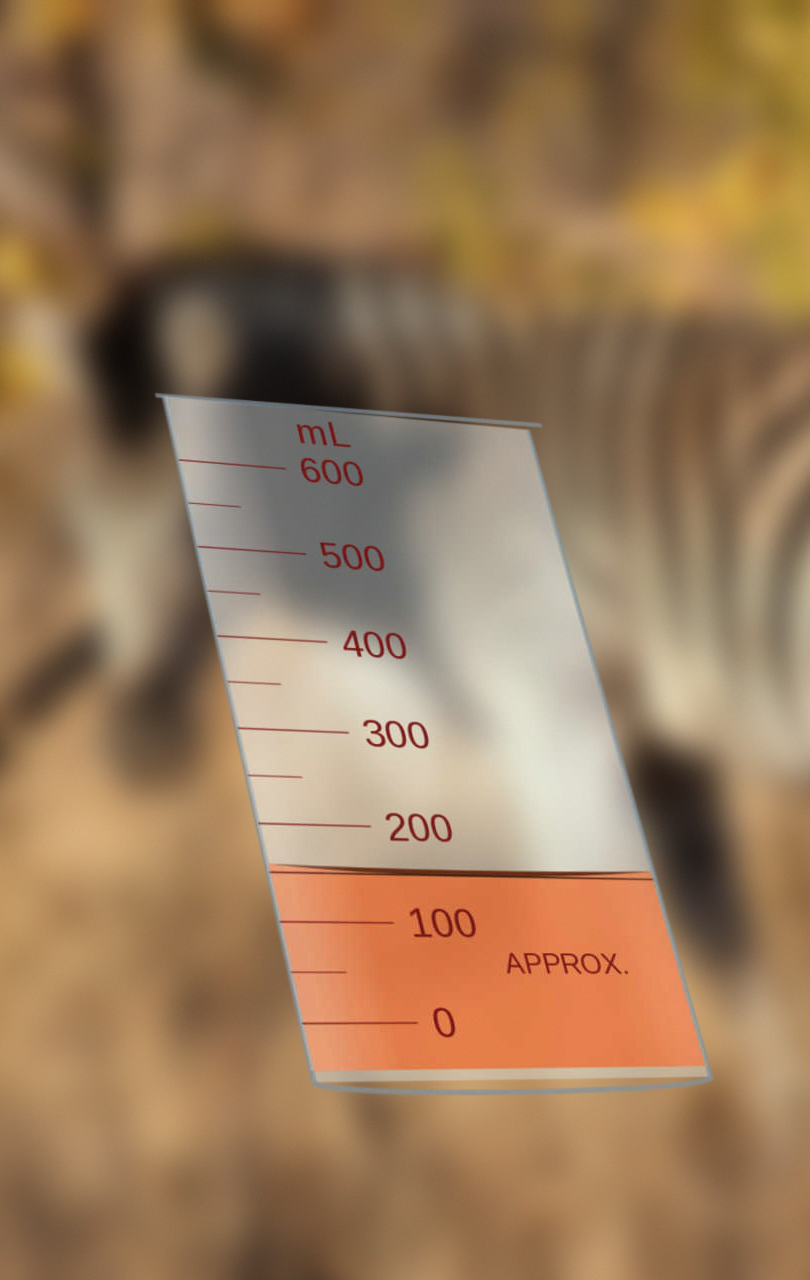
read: 150 mL
